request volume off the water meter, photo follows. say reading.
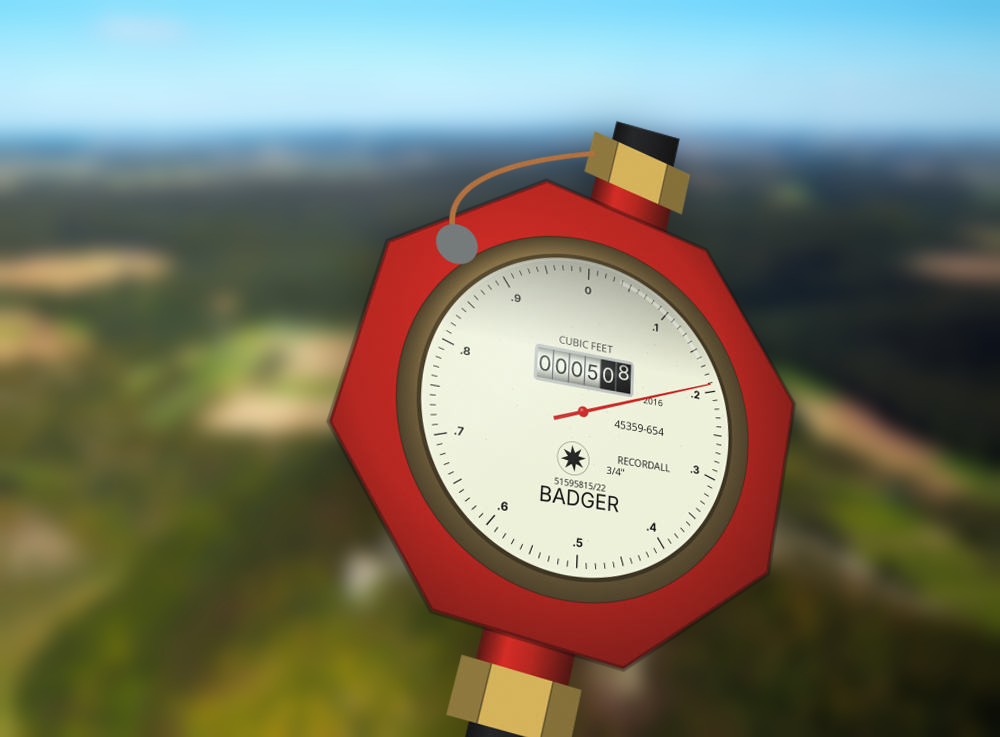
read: 508.19 ft³
